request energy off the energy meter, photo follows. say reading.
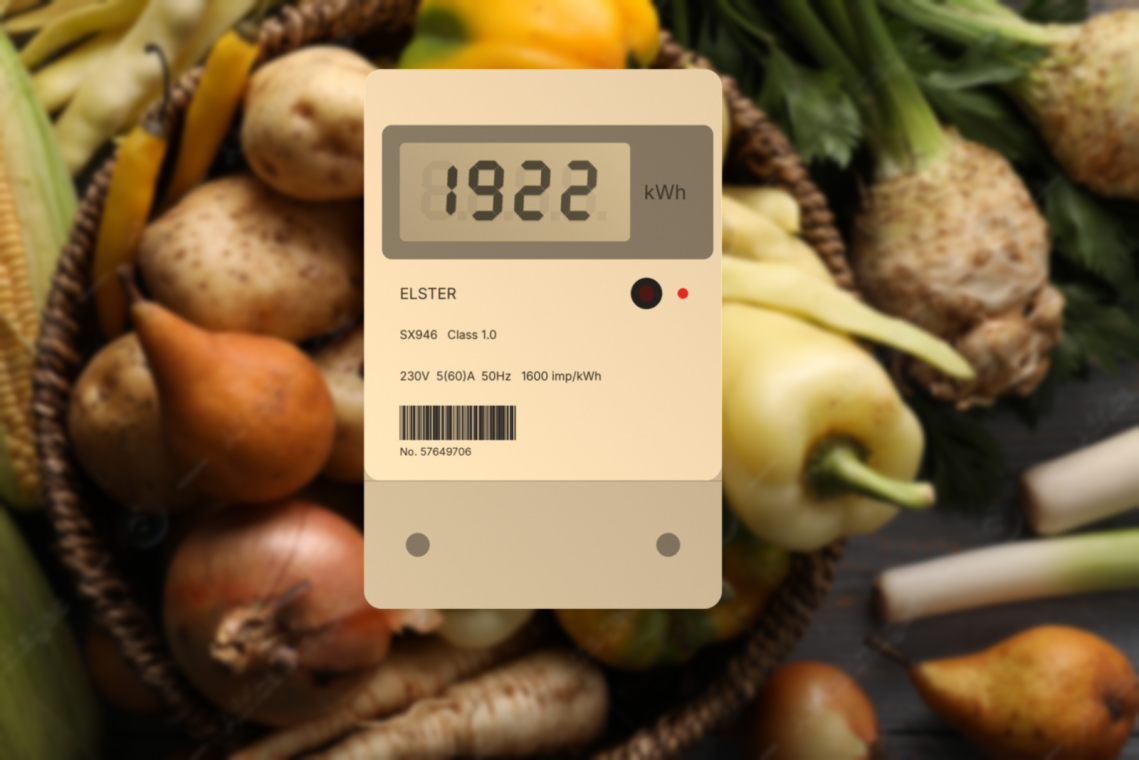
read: 1922 kWh
